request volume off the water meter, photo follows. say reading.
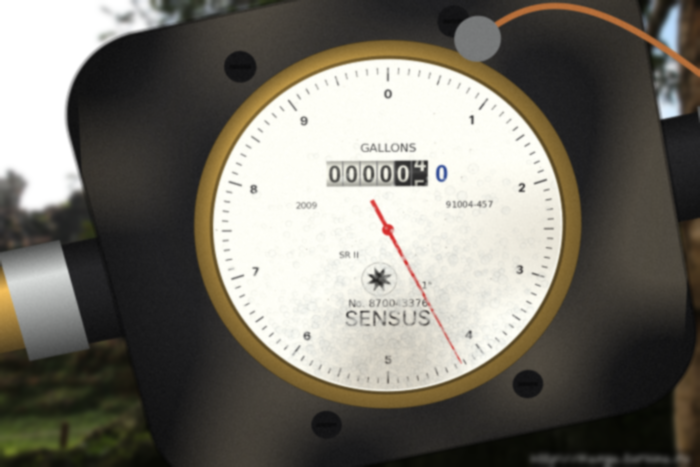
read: 44.2 gal
